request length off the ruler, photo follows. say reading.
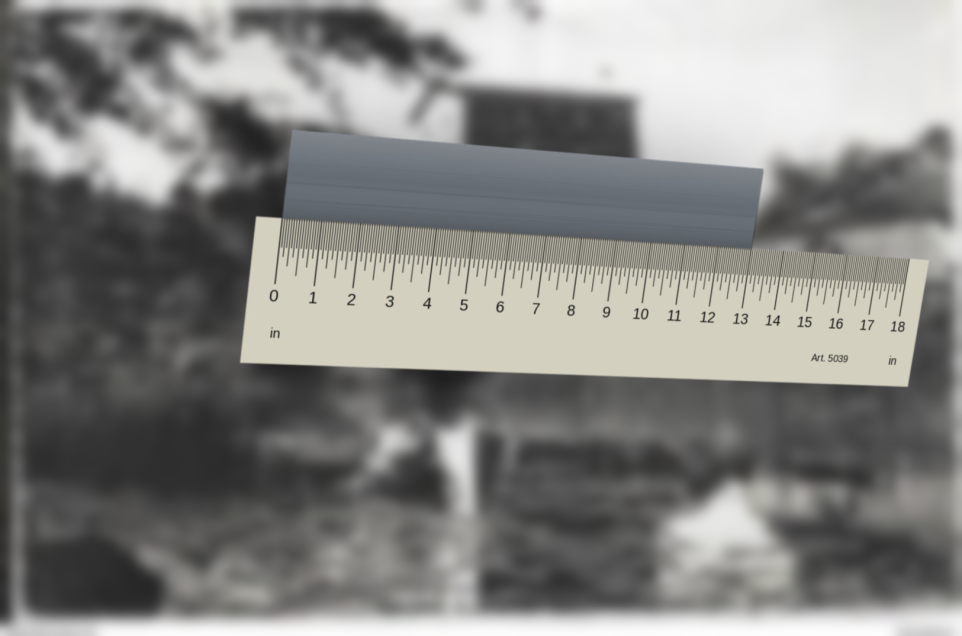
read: 13 in
